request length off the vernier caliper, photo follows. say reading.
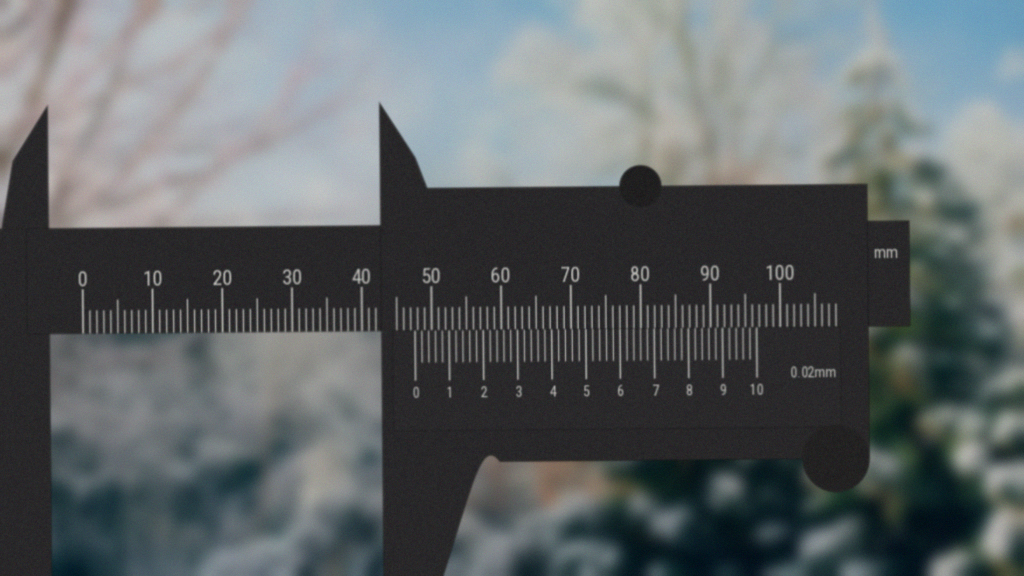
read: 47.6 mm
